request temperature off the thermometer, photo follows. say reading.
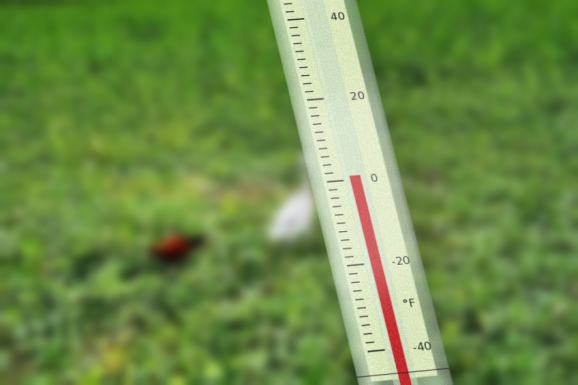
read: 1 °F
